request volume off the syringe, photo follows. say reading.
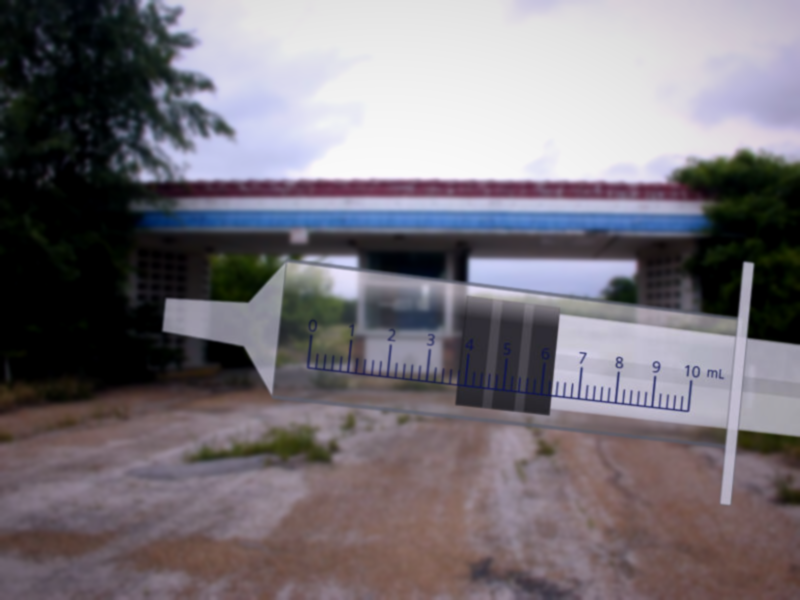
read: 3.8 mL
